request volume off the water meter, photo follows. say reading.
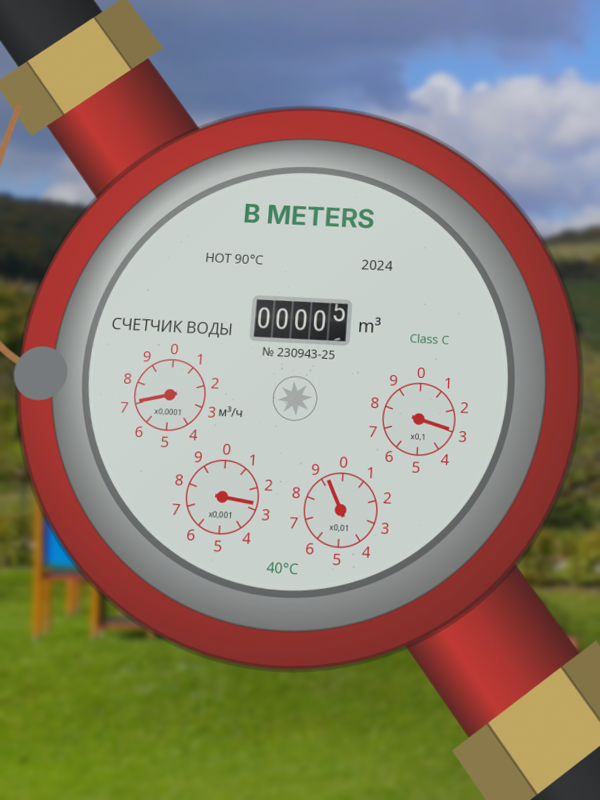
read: 5.2927 m³
